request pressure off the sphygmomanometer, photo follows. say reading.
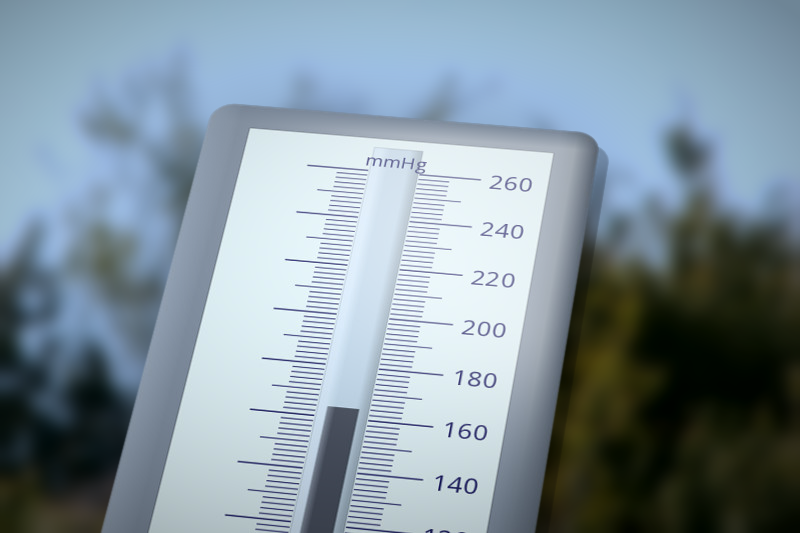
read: 164 mmHg
